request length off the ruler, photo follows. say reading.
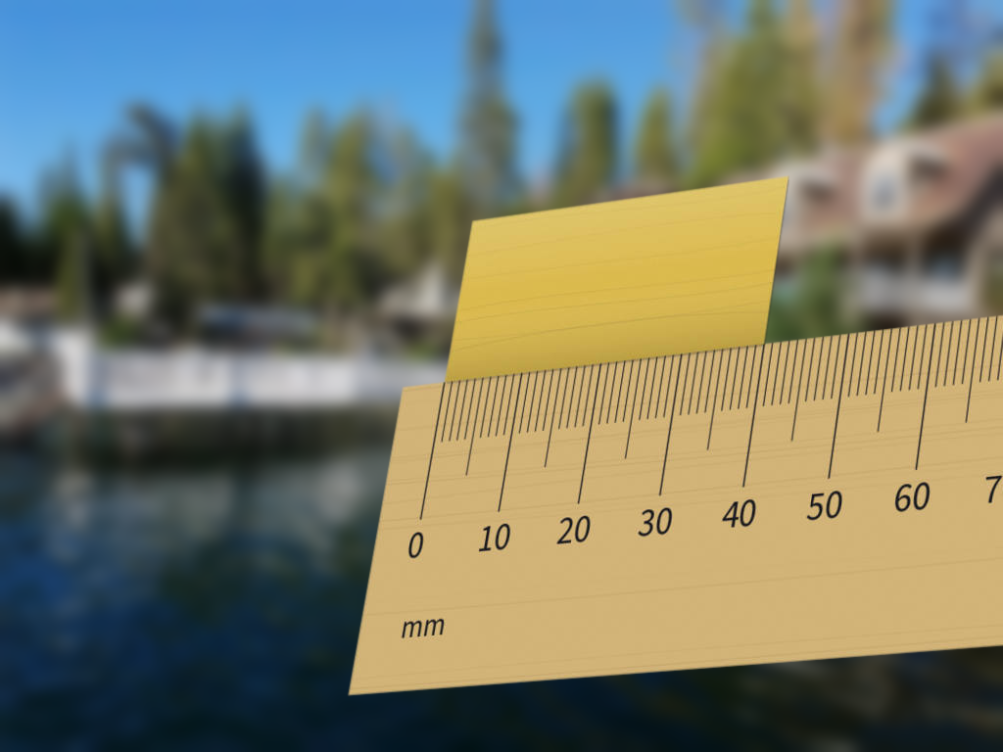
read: 40 mm
